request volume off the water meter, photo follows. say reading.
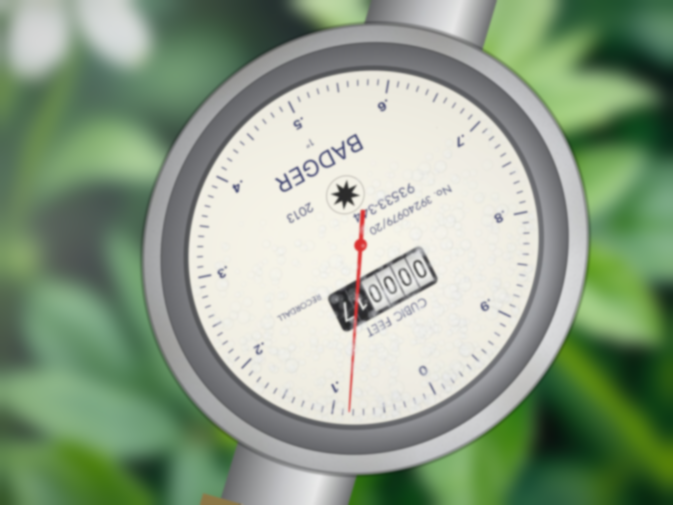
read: 17.08 ft³
